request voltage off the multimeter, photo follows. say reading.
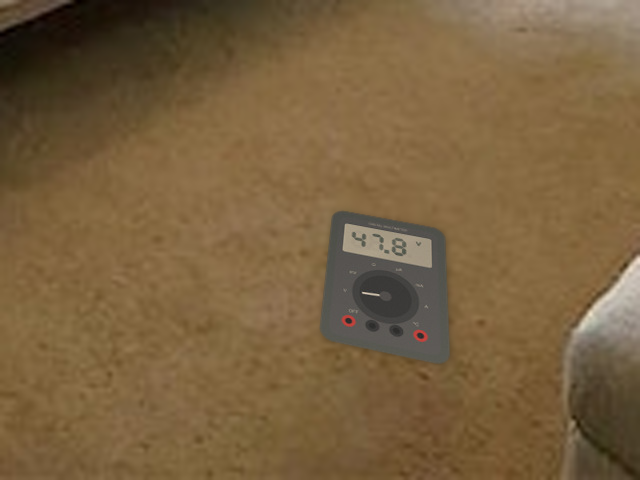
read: 47.8 V
